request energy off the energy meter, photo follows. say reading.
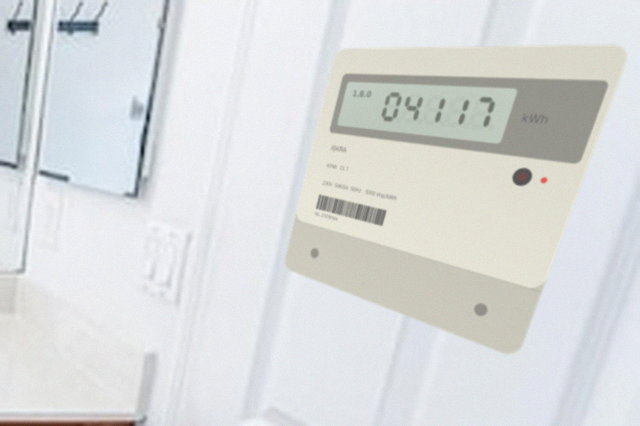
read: 4117 kWh
